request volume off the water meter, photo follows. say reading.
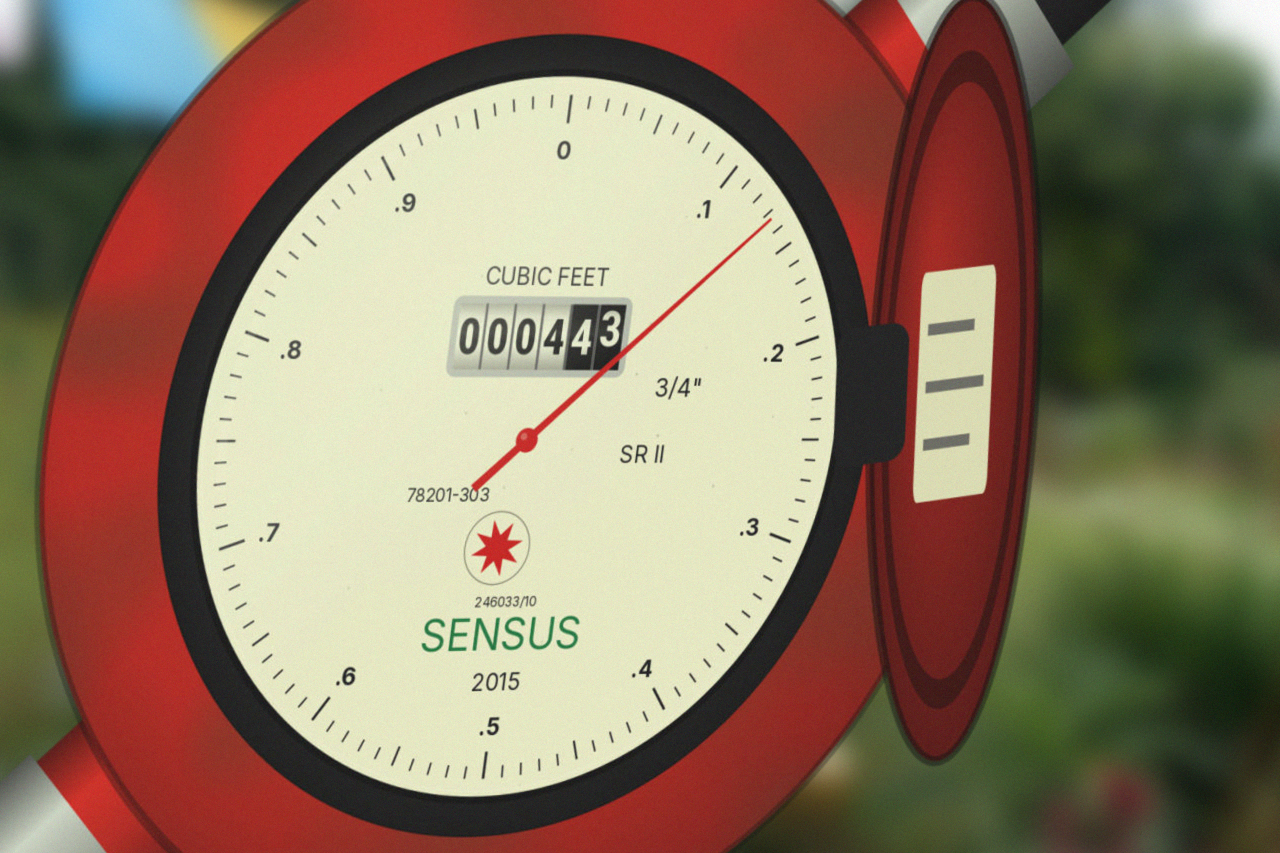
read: 443.13 ft³
